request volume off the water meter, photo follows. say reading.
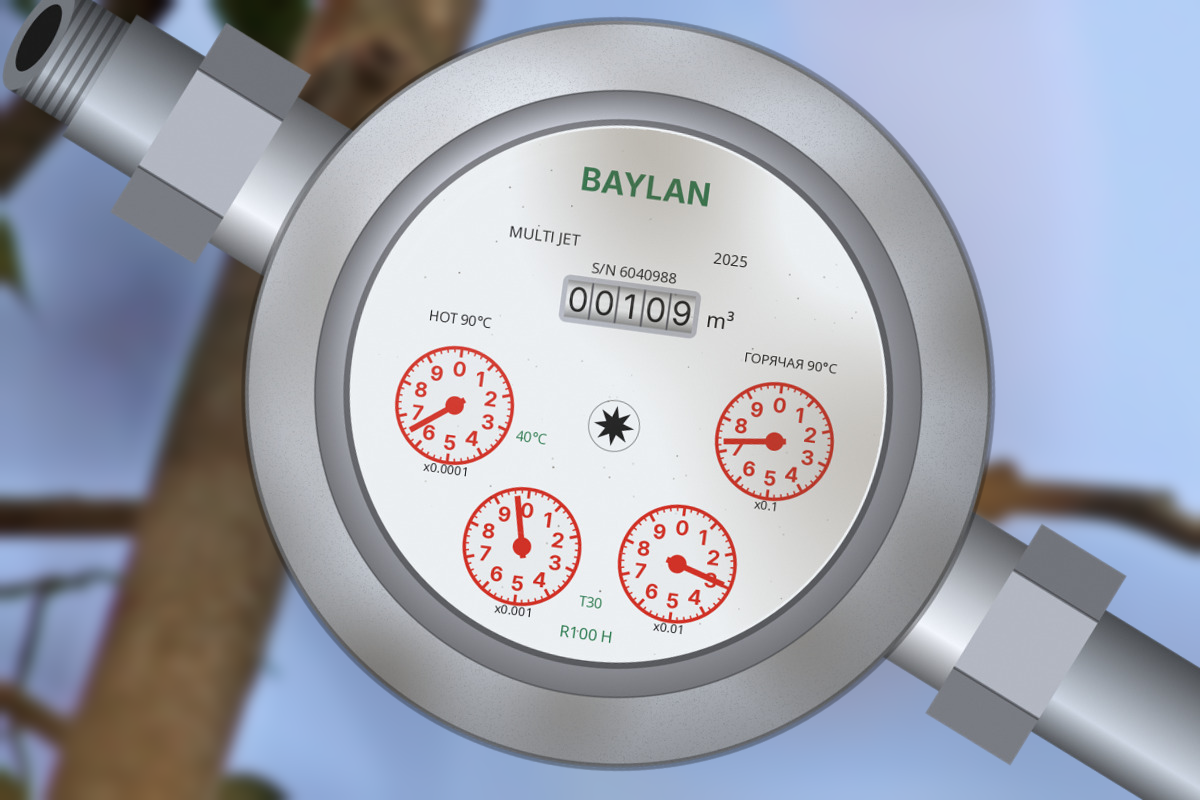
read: 109.7296 m³
